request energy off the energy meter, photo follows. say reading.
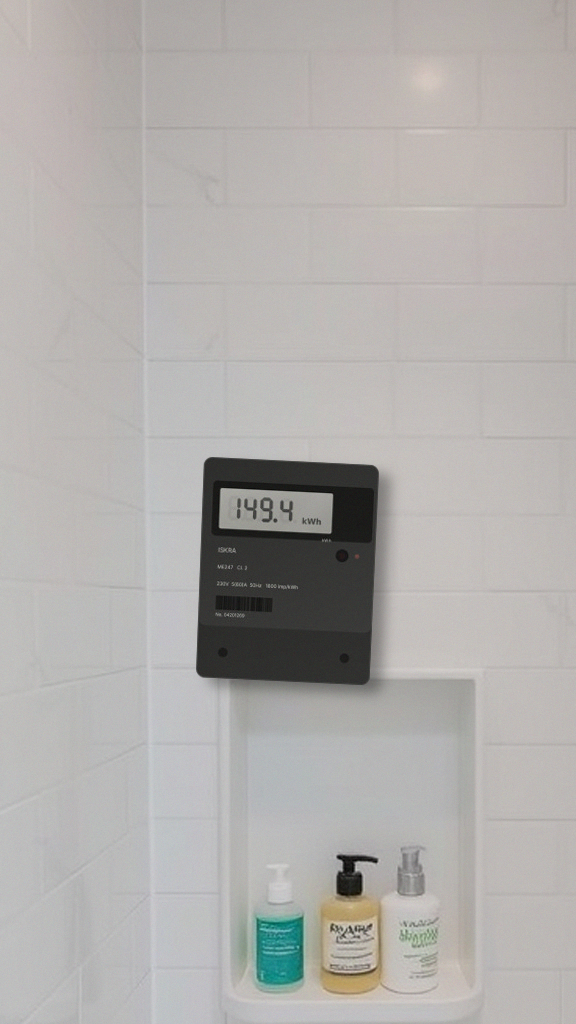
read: 149.4 kWh
